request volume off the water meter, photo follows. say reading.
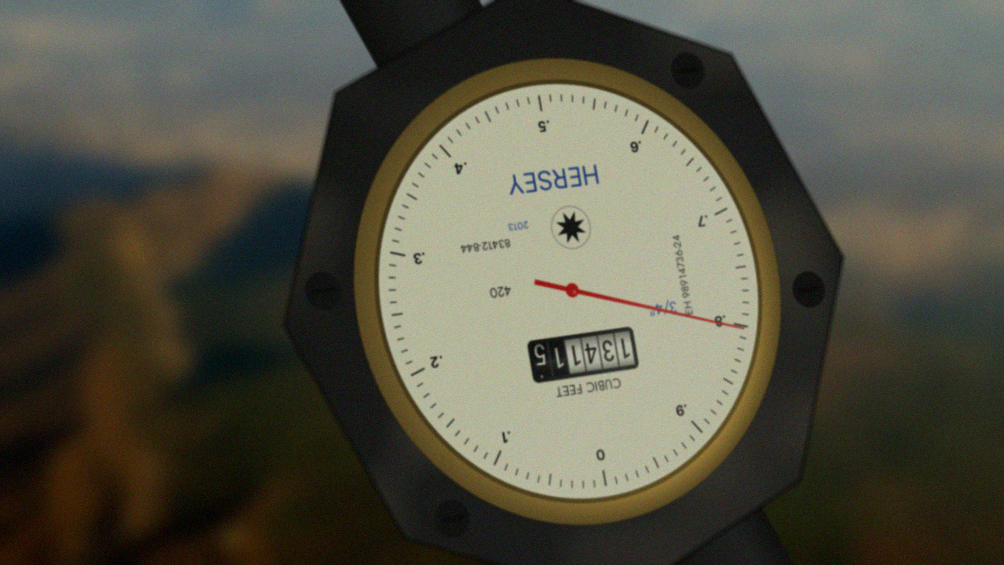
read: 134114.80 ft³
